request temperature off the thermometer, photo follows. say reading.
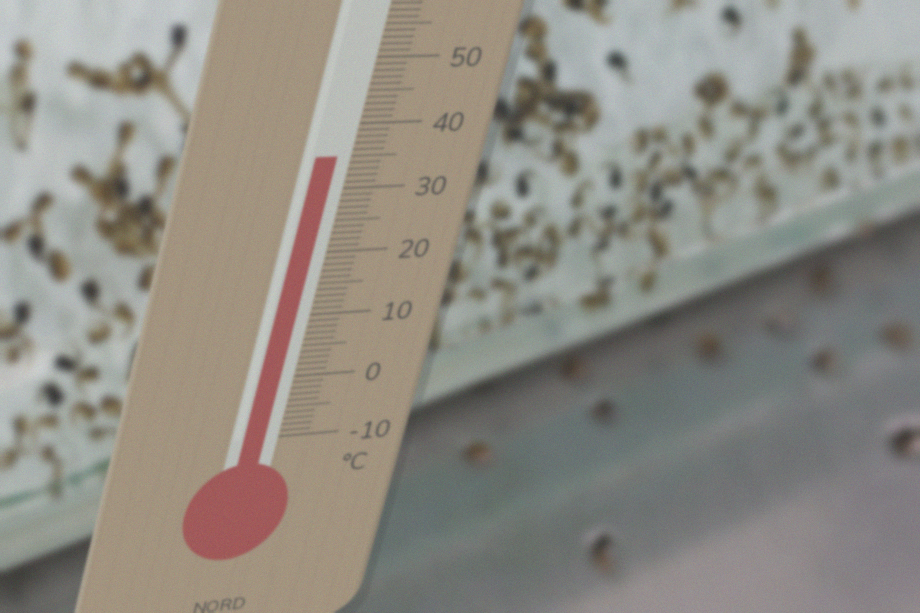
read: 35 °C
